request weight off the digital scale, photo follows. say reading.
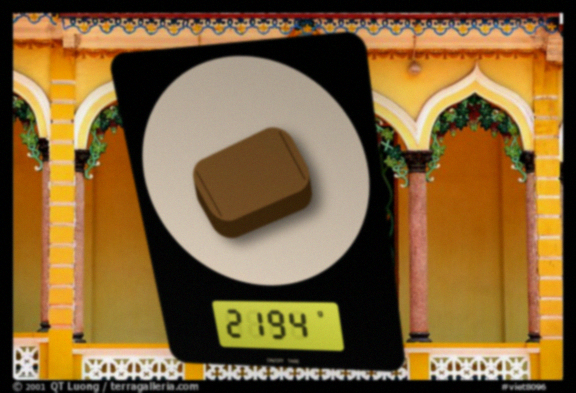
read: 2194 g
